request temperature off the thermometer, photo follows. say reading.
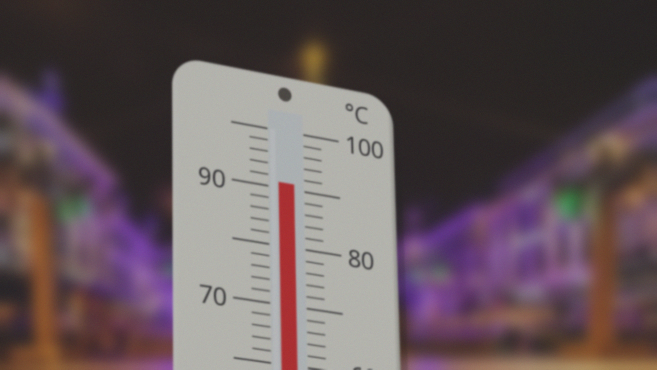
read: 91 °C
